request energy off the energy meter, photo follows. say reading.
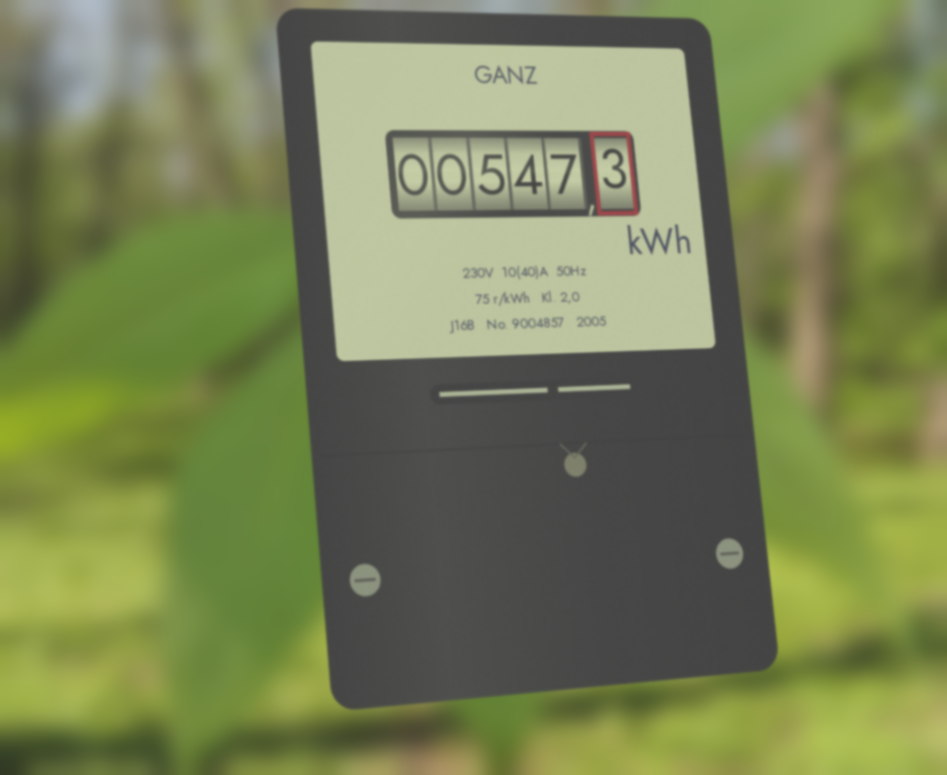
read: 547.3 kWh
